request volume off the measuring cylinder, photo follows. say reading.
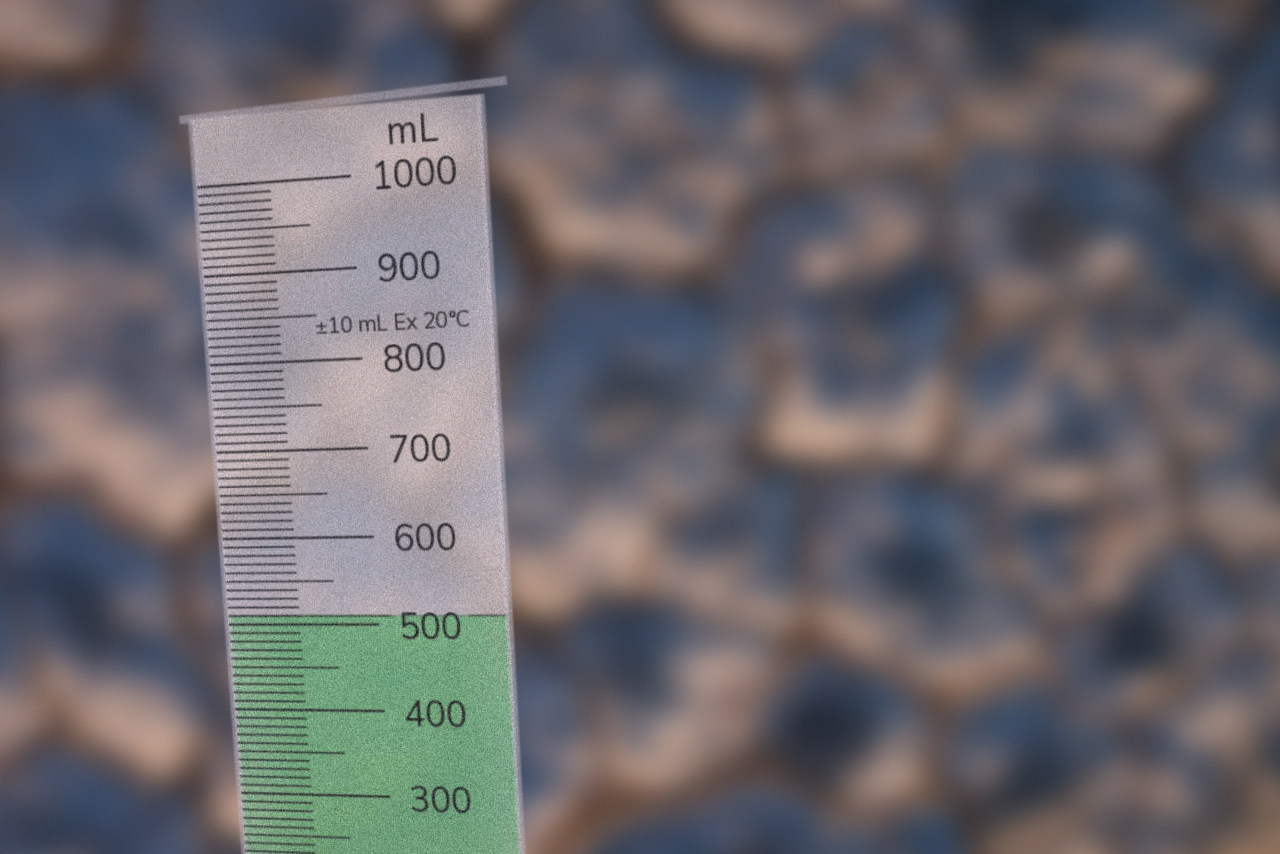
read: 510 mL
